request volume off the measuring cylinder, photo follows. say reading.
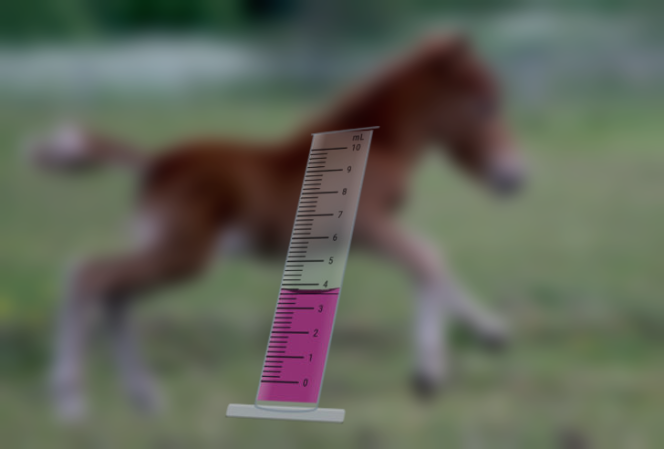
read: 3.6 mL
